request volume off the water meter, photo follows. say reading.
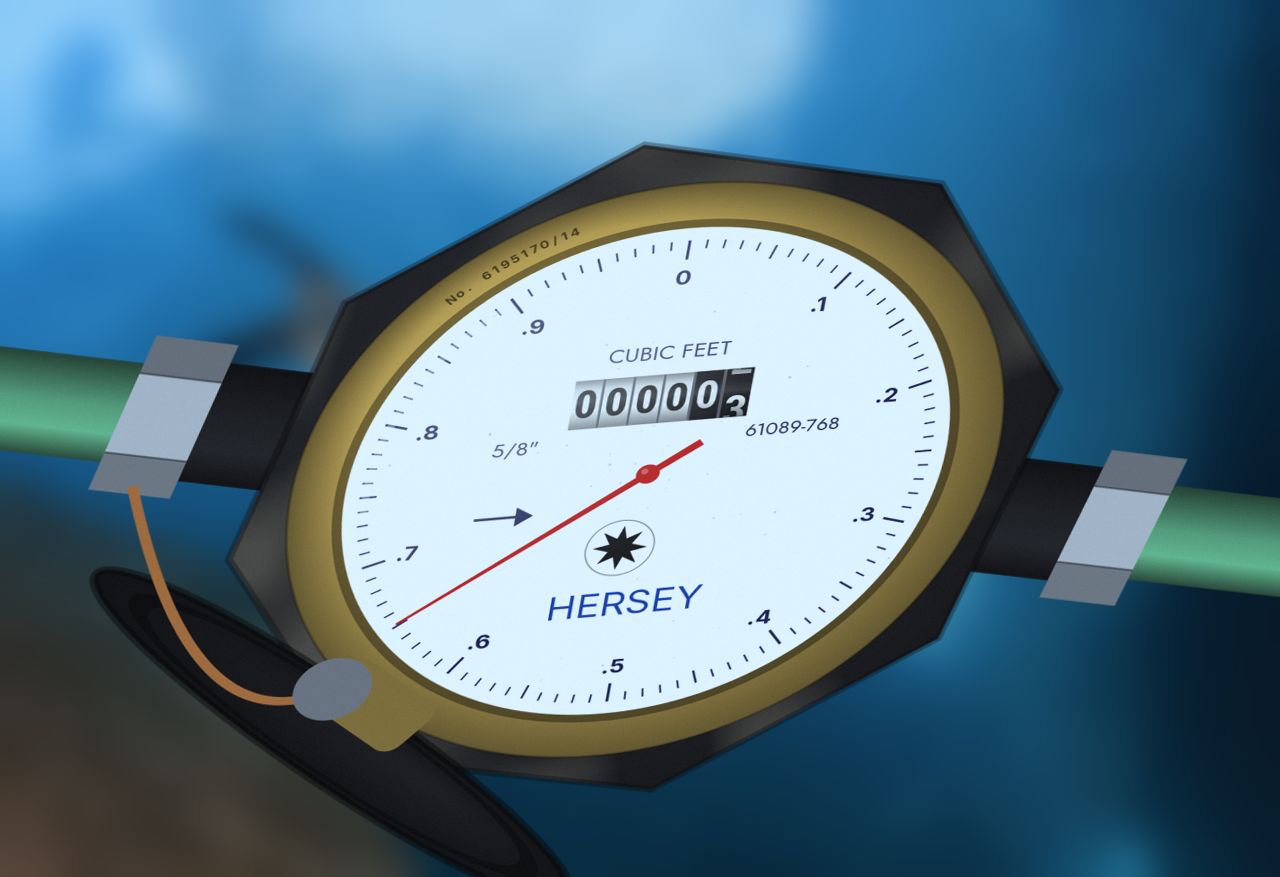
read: 2.65 ft³
